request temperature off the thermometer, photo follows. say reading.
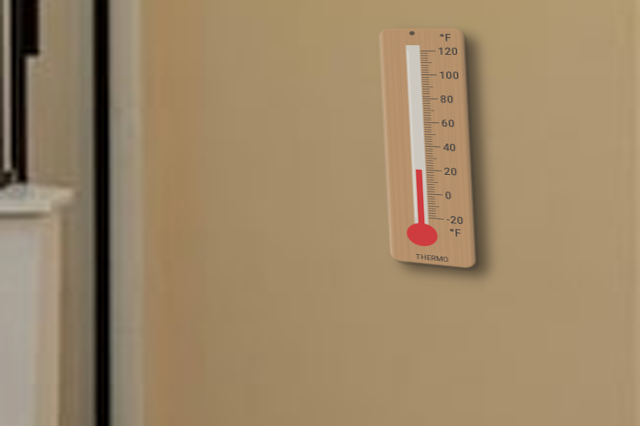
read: 20 °F
